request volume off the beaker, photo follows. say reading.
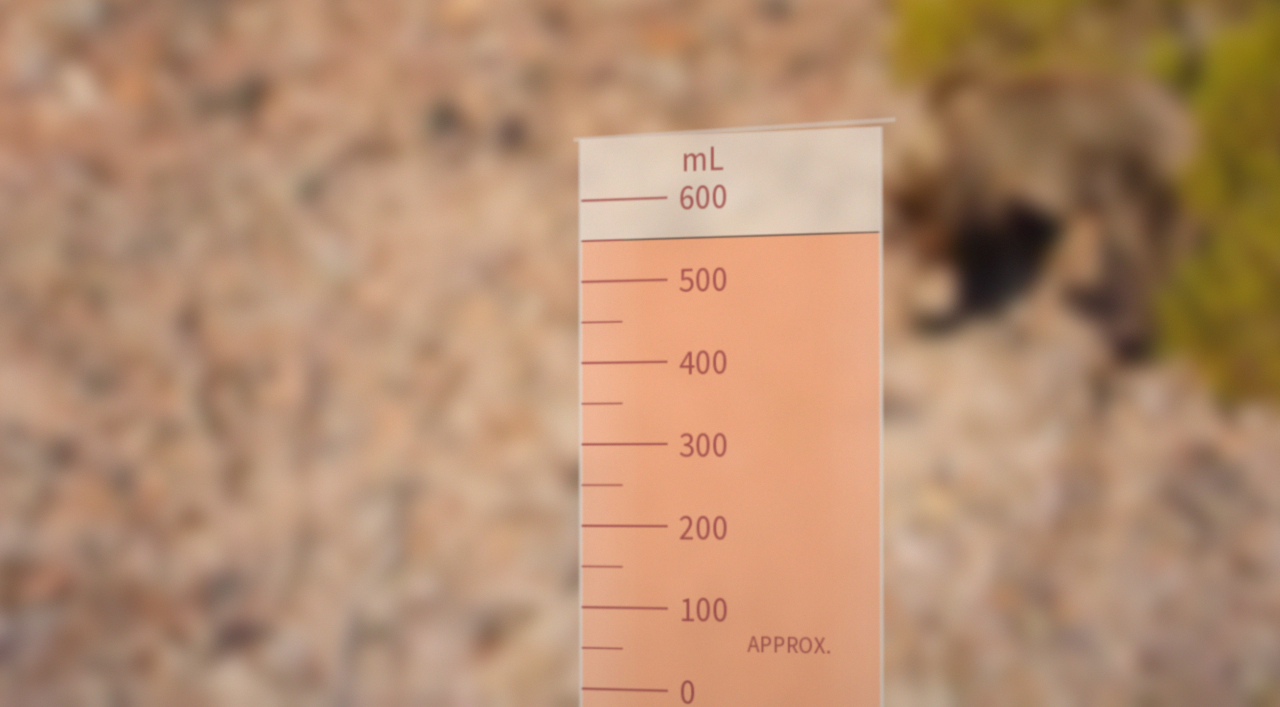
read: 550 mL
